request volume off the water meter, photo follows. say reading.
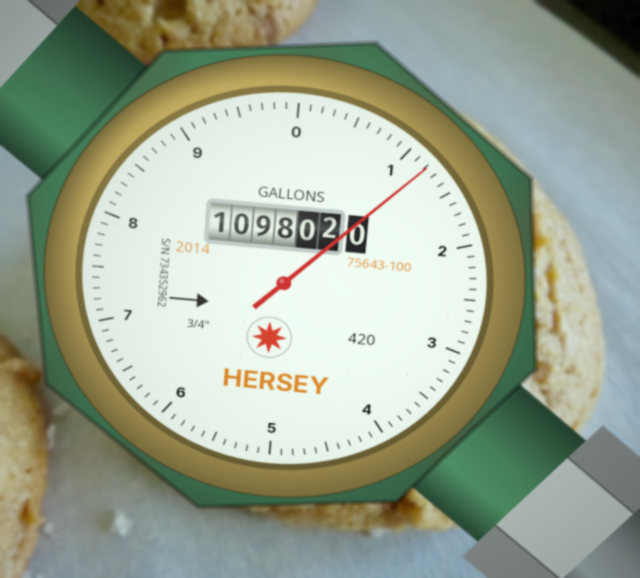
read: 1098021.2 gal
